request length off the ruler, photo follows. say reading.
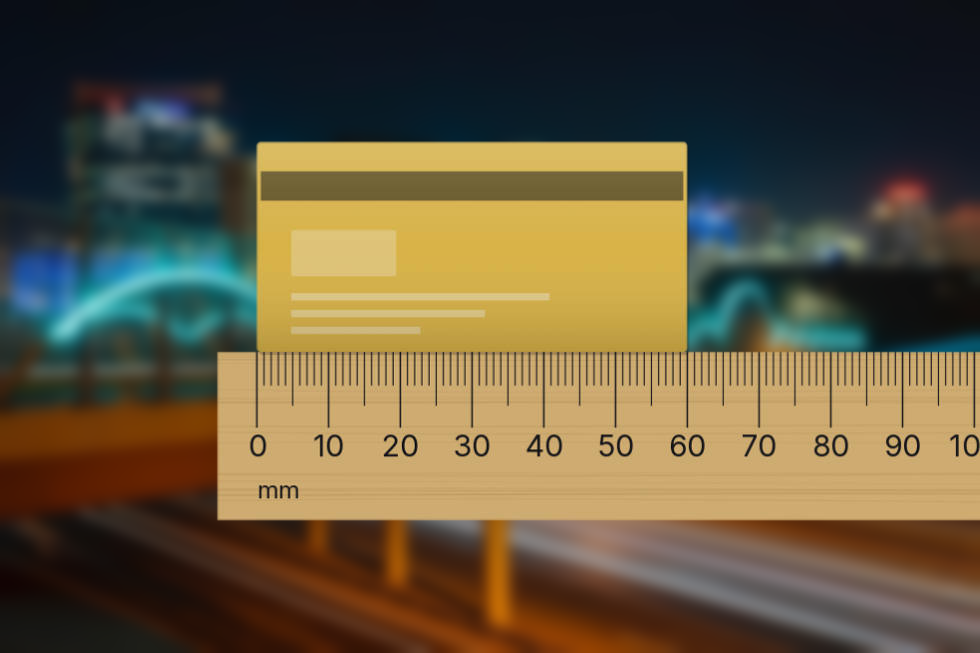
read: 60 mm
